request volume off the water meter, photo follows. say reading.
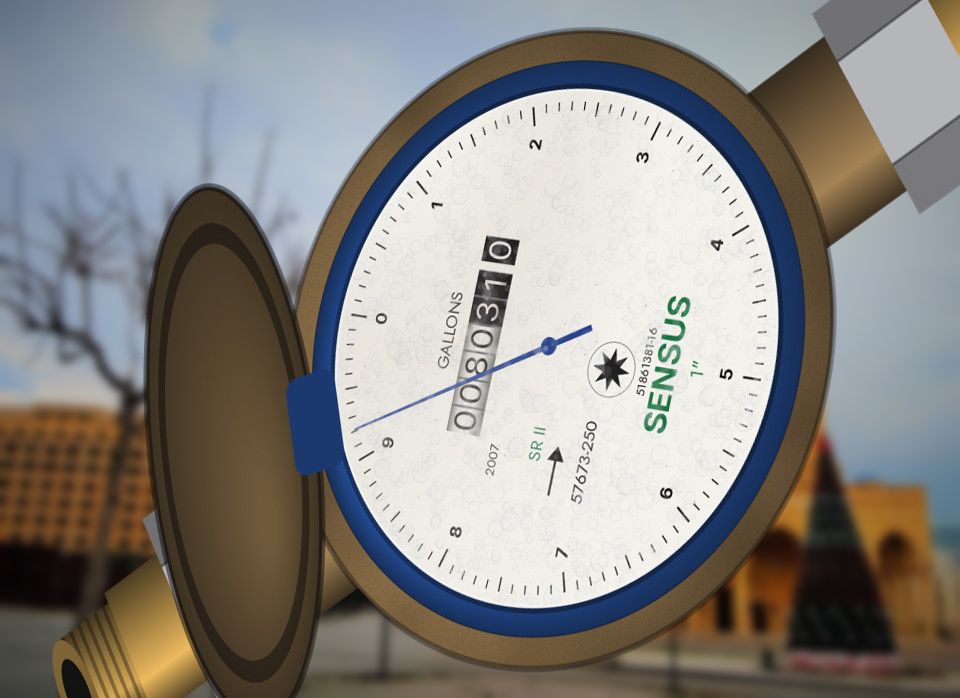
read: 80309.2 gal
